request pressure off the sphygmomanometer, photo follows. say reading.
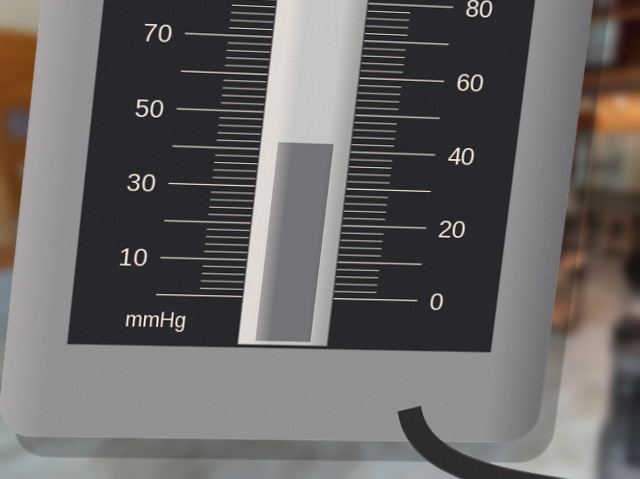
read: 42 mmHg
